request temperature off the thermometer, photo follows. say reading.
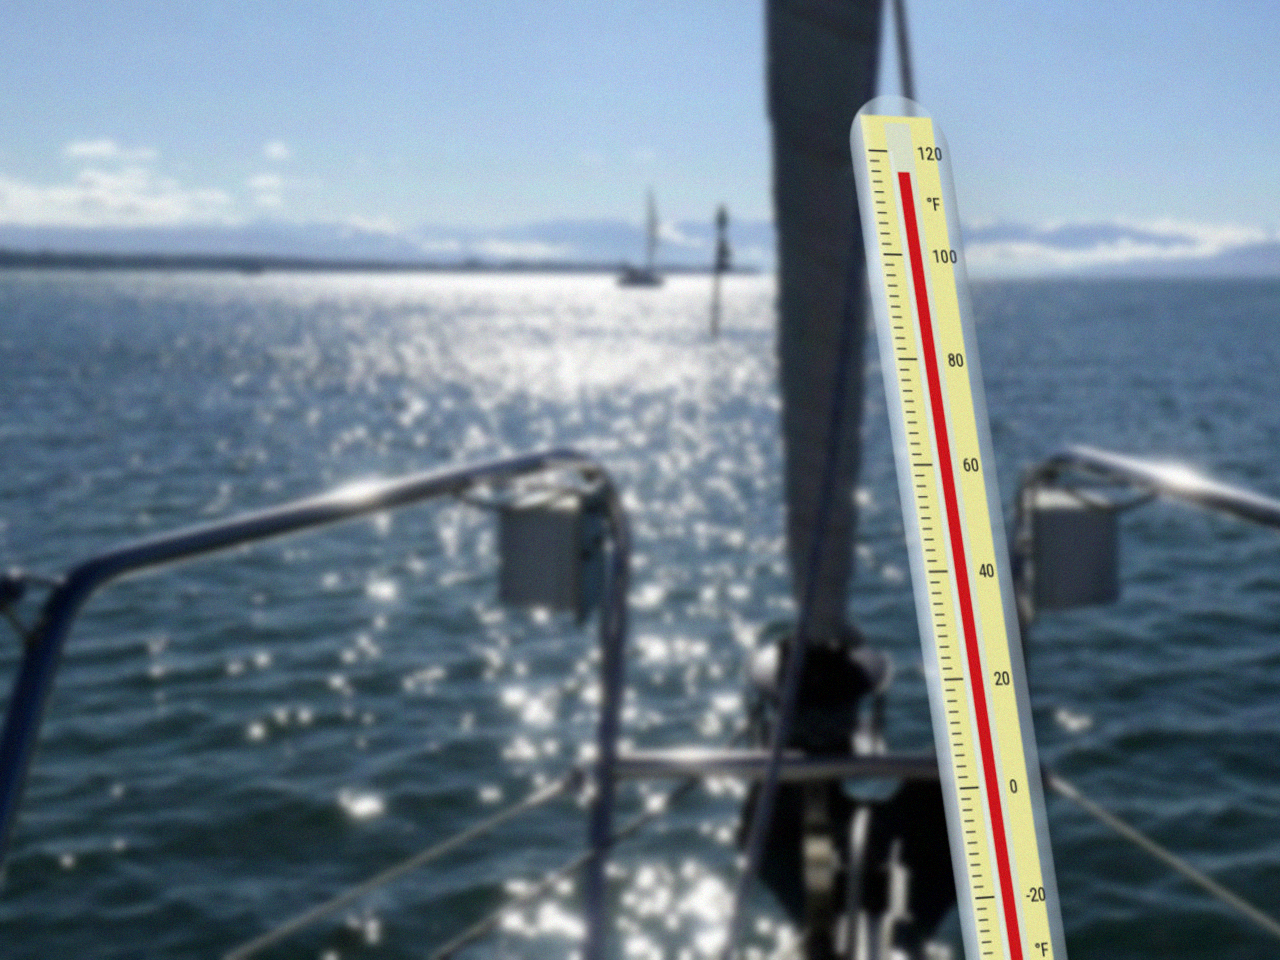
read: 116 °F
